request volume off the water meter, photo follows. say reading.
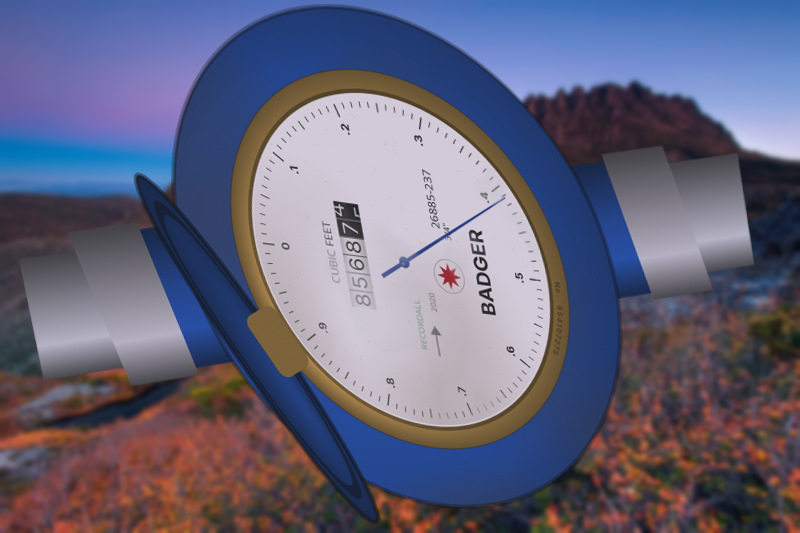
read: 856874.41 ft³
